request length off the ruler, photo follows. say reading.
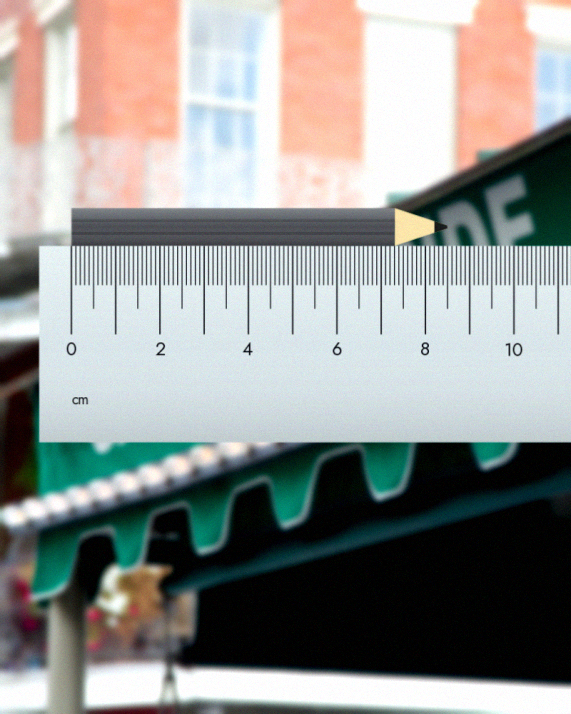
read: 8.5 cm
